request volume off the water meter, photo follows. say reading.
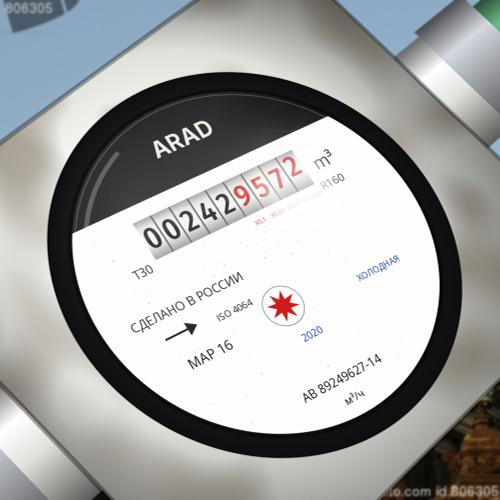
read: 242.9572 m³
